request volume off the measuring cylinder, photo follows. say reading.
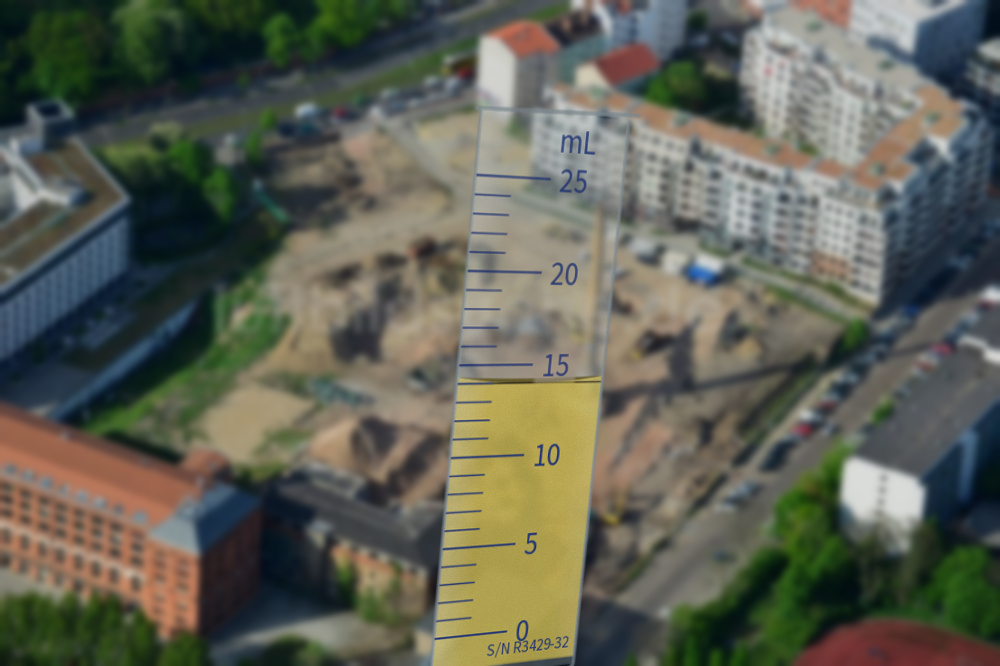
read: 14 mL
